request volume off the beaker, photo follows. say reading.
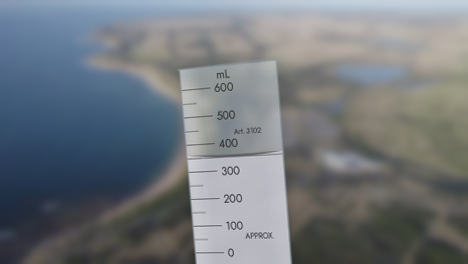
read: 350 mL
